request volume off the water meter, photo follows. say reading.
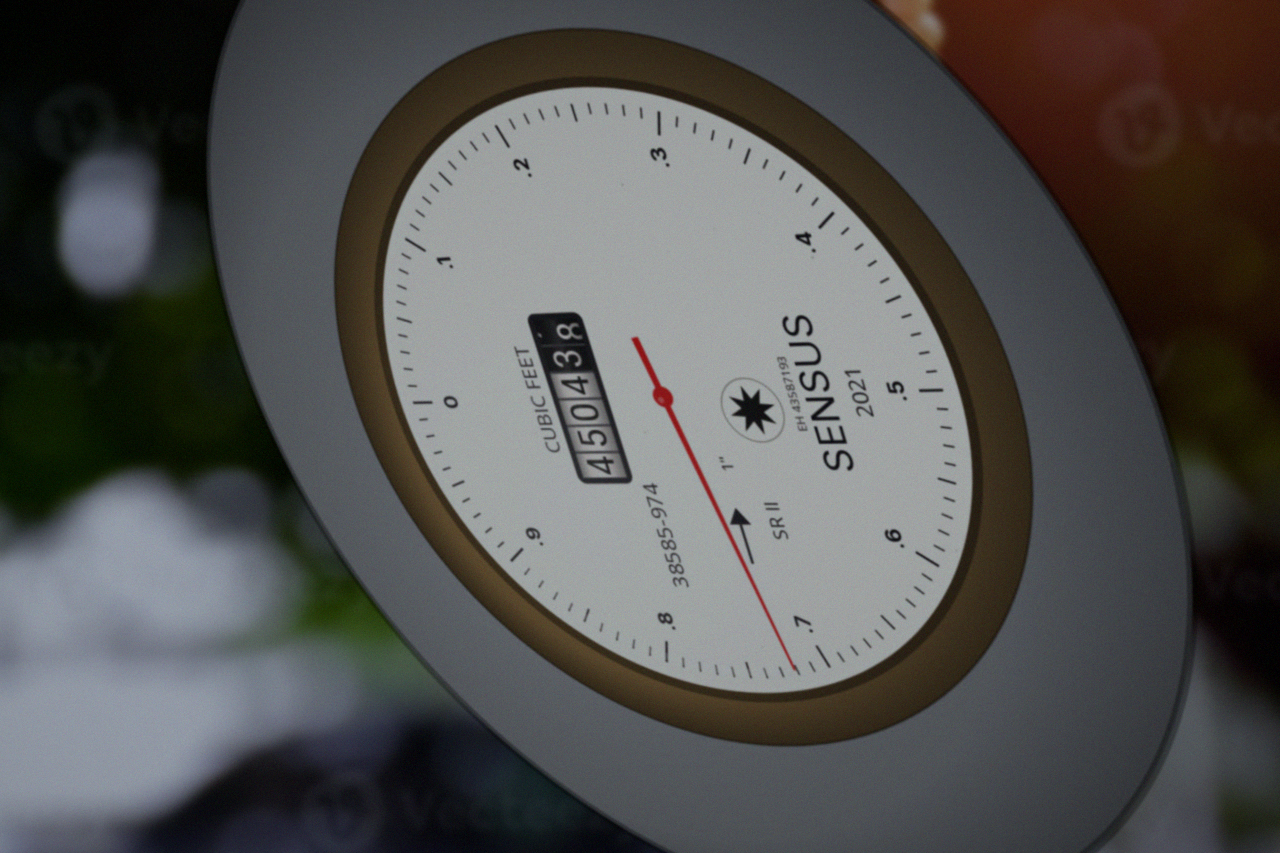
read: 450437.72 ft³
